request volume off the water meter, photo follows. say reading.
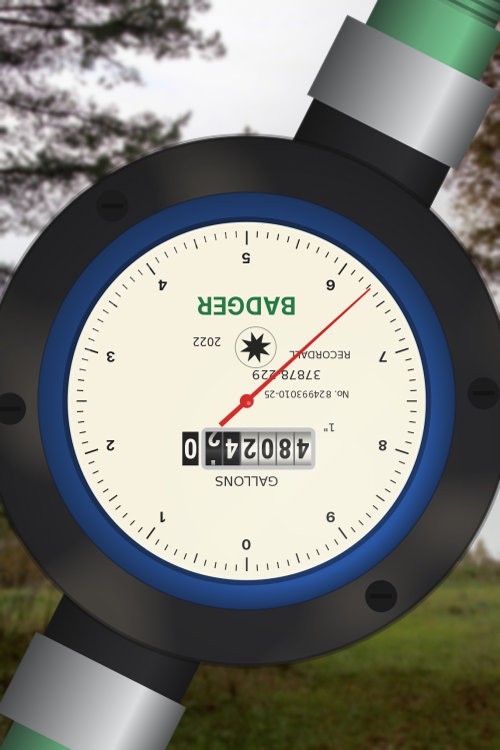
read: 4802416.3 gal
